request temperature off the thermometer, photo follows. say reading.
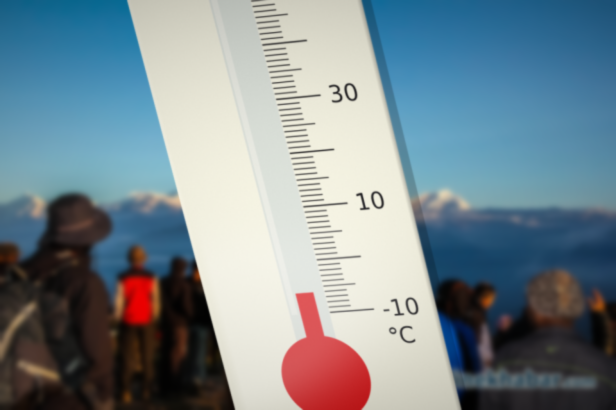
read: -6 °C
